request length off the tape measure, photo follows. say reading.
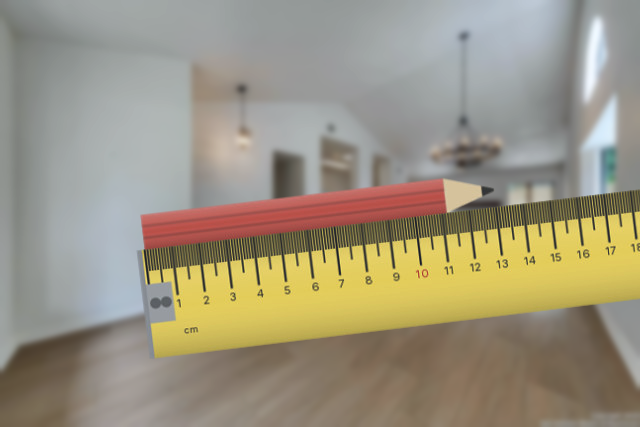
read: 13 cm
